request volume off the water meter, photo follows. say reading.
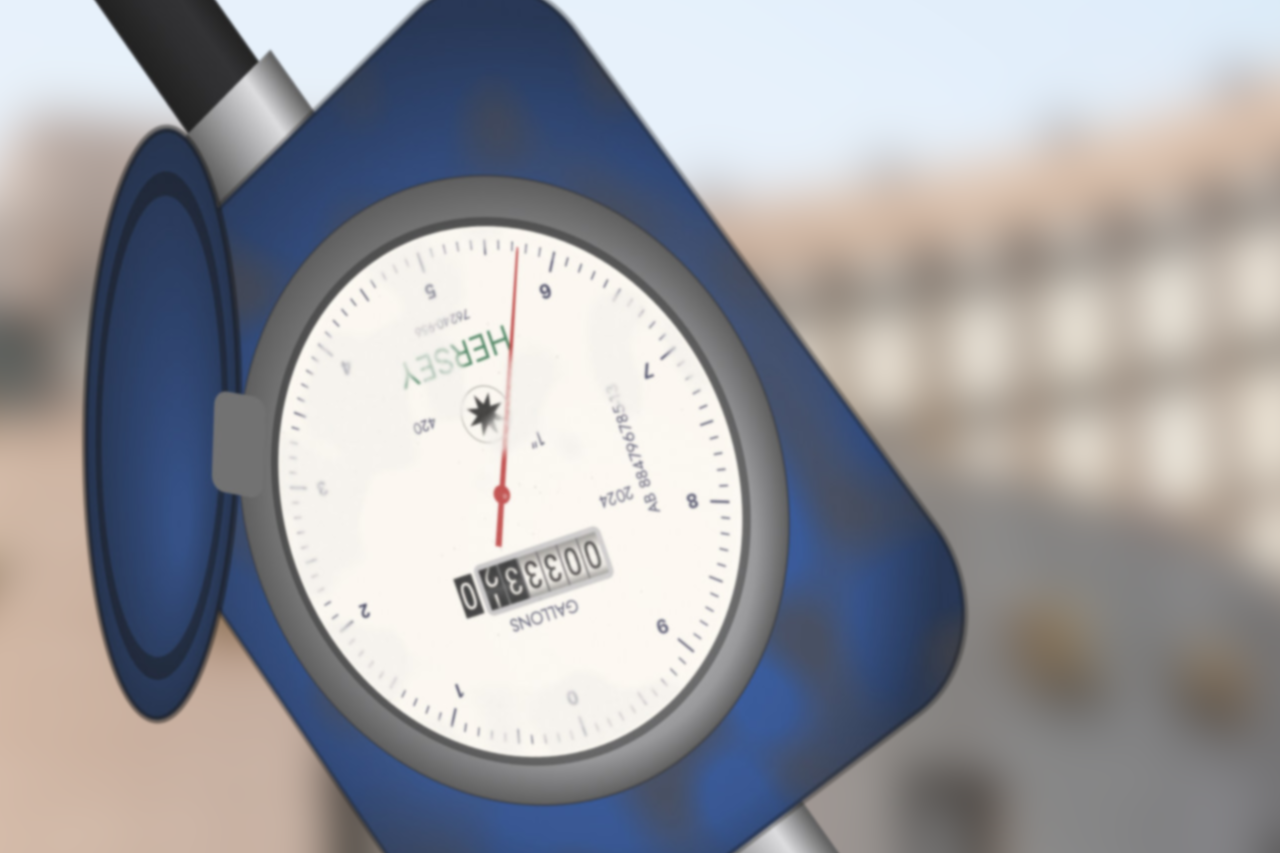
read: 33315.7 gal
